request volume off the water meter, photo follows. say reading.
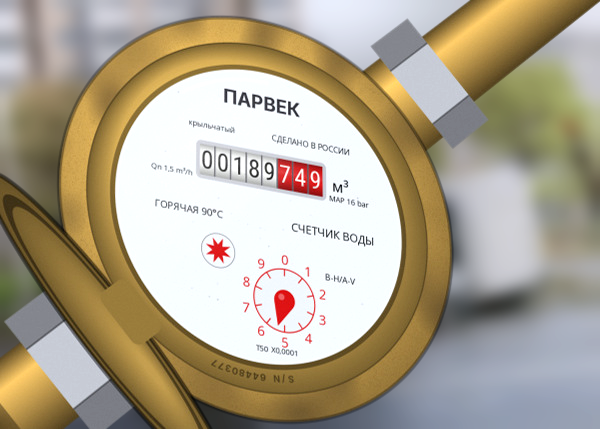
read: 189.7495 m³
